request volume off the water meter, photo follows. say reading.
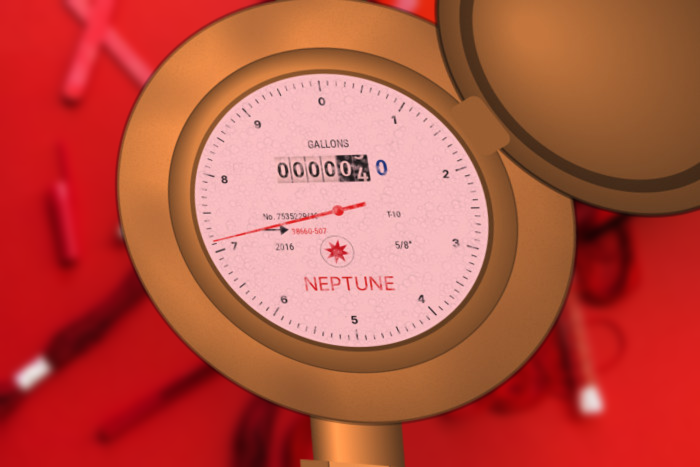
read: 37.1 gal
